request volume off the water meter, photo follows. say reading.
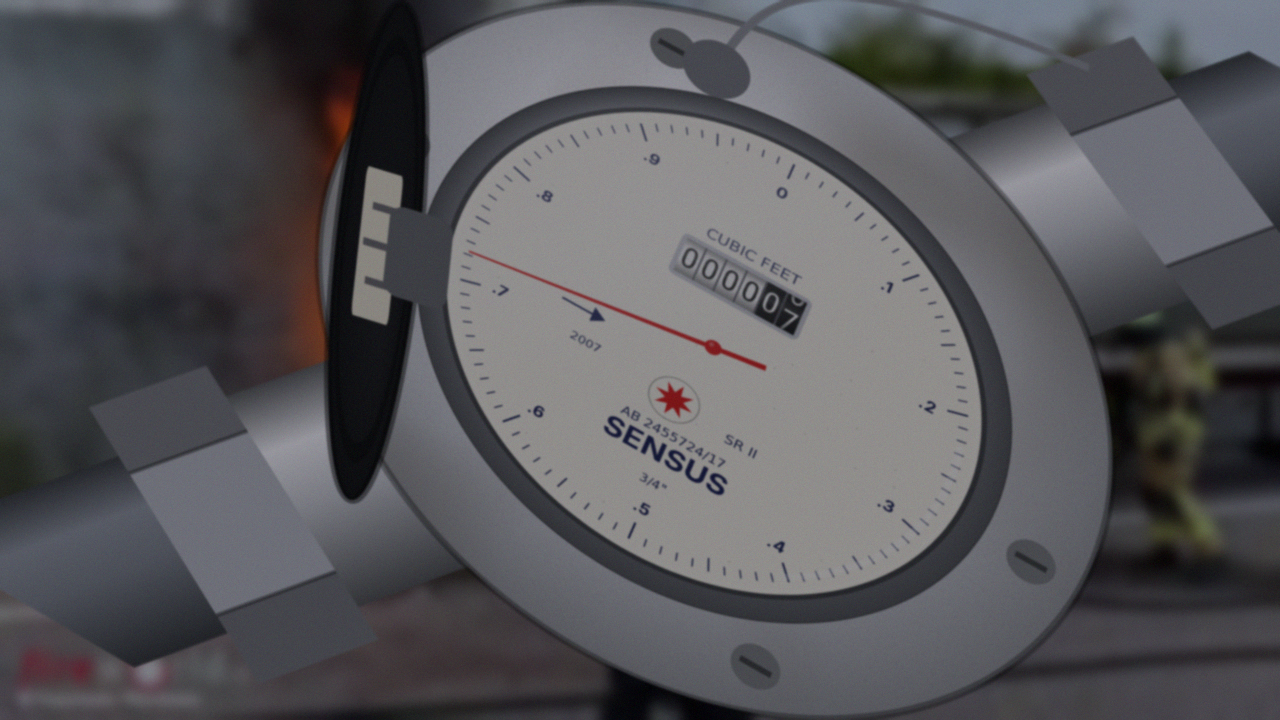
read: 6.72 ft³
